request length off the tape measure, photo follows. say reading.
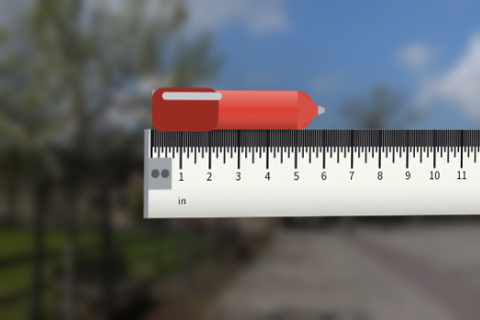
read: 6 in
